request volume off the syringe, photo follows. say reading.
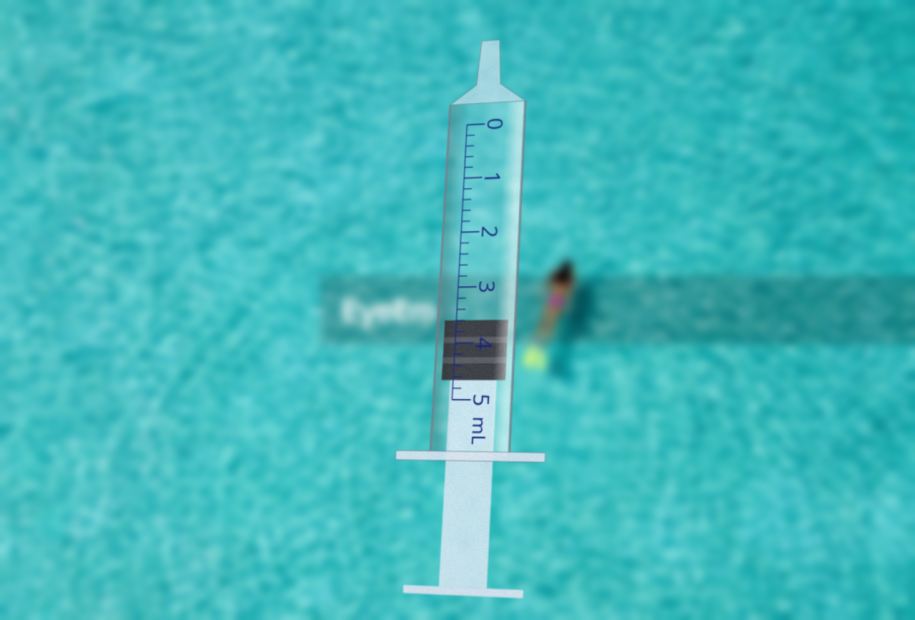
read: 3.6 mL
